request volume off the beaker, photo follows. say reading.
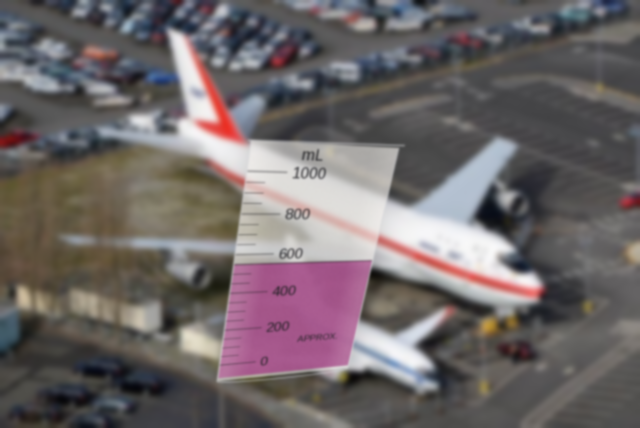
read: 550 mL
